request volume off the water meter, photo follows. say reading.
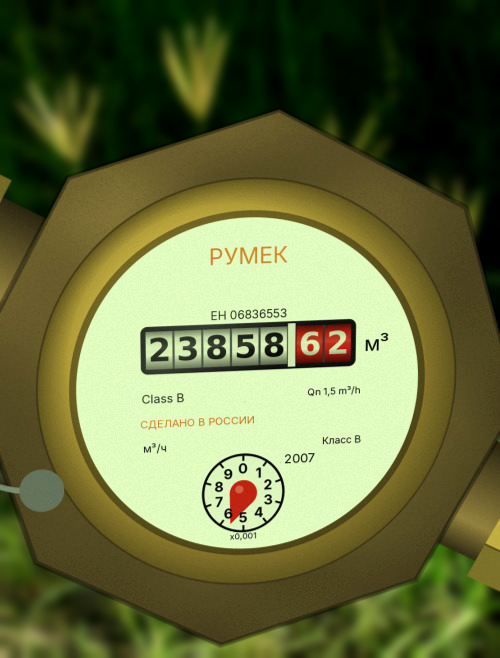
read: 23858.625 m³
